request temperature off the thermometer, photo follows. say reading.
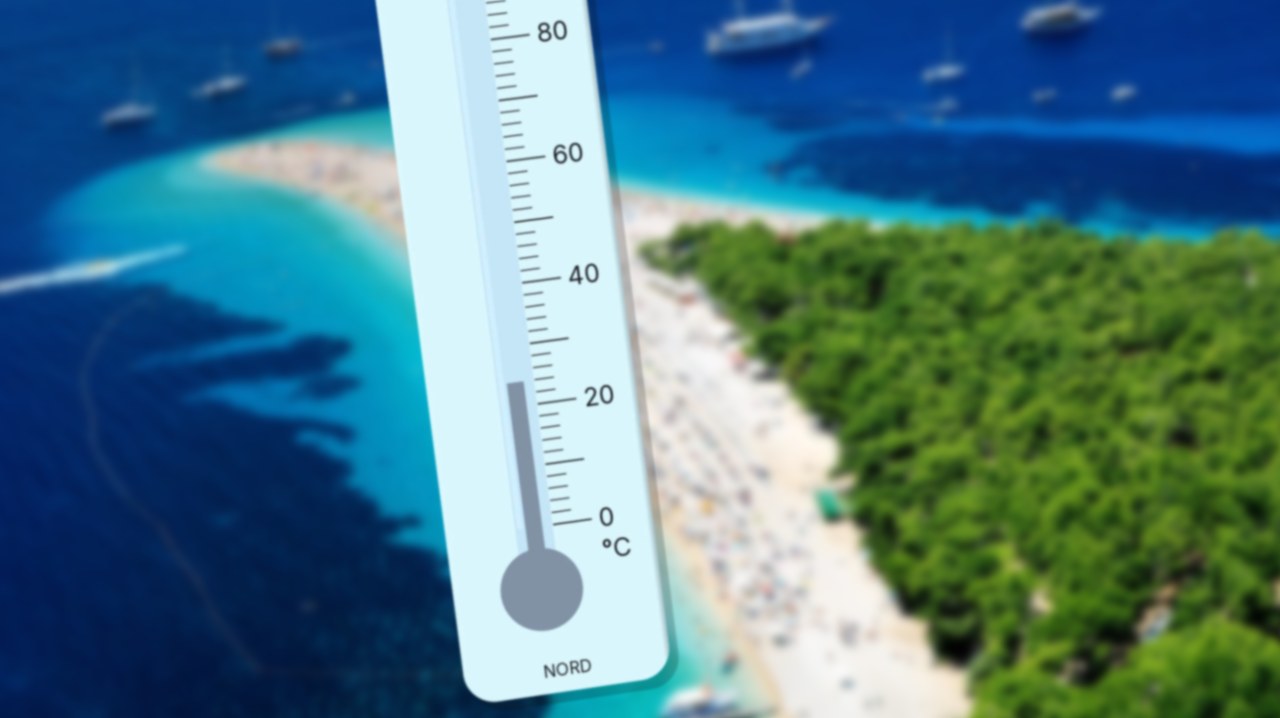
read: 24 °C
